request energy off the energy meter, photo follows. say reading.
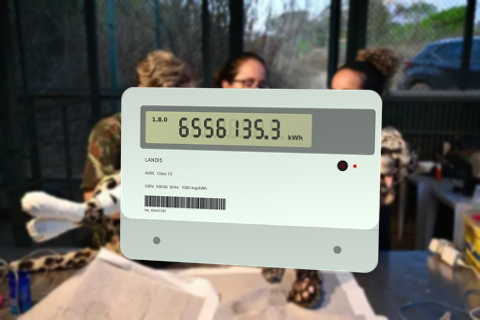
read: 6556135.3 kWh
